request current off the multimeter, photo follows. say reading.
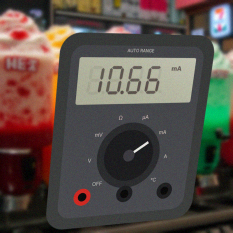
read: 10.66 mA
